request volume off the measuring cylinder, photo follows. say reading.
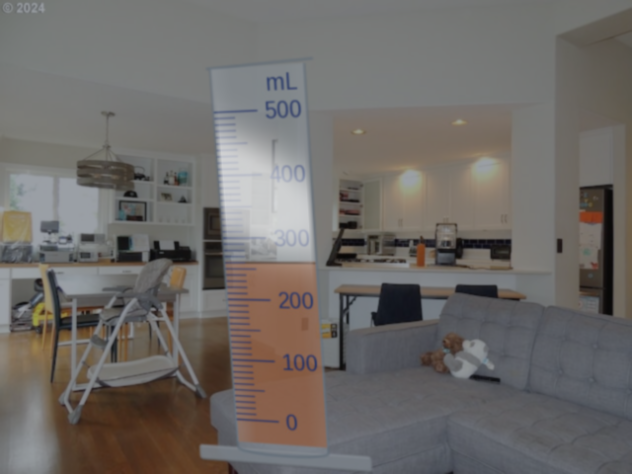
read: 260 mL
